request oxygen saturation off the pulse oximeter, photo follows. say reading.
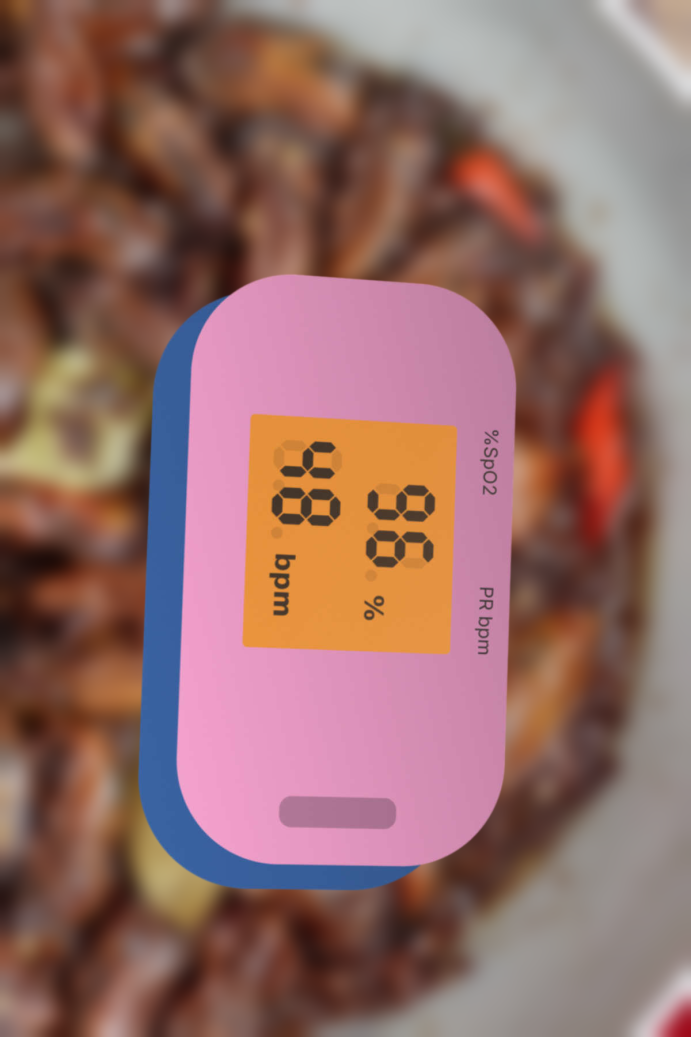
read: 96 %
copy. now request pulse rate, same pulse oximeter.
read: 48 bpm
